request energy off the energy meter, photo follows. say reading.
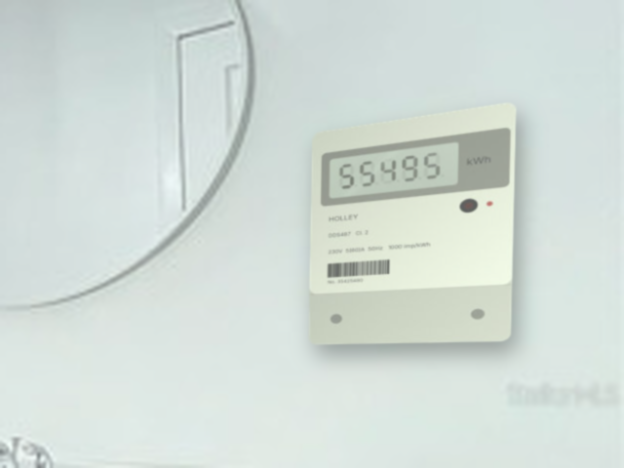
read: 55495 kWh
